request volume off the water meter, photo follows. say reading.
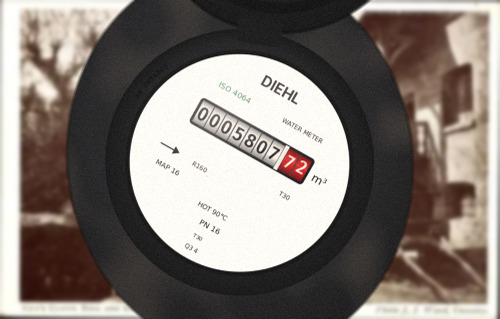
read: 5807.72 m³
